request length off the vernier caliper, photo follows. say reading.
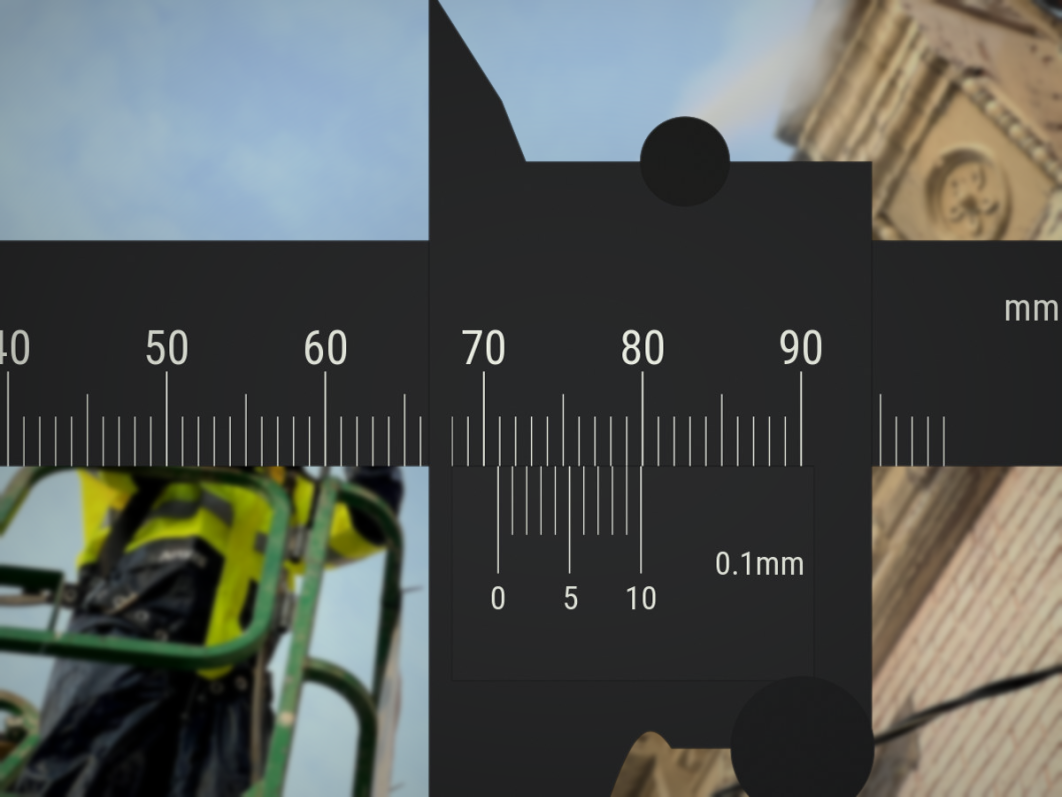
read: 70.9 mm
